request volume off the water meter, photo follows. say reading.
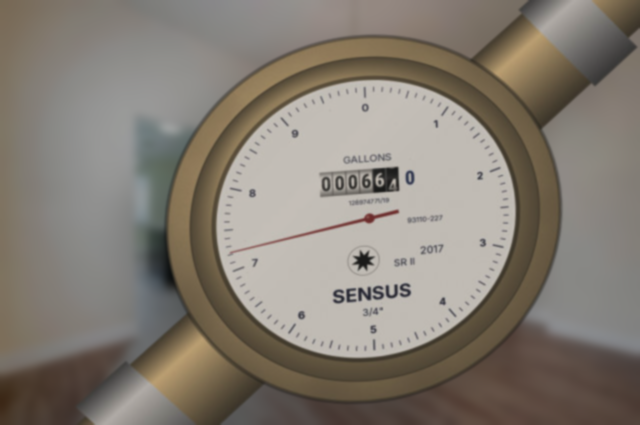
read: 6637.2 gal
